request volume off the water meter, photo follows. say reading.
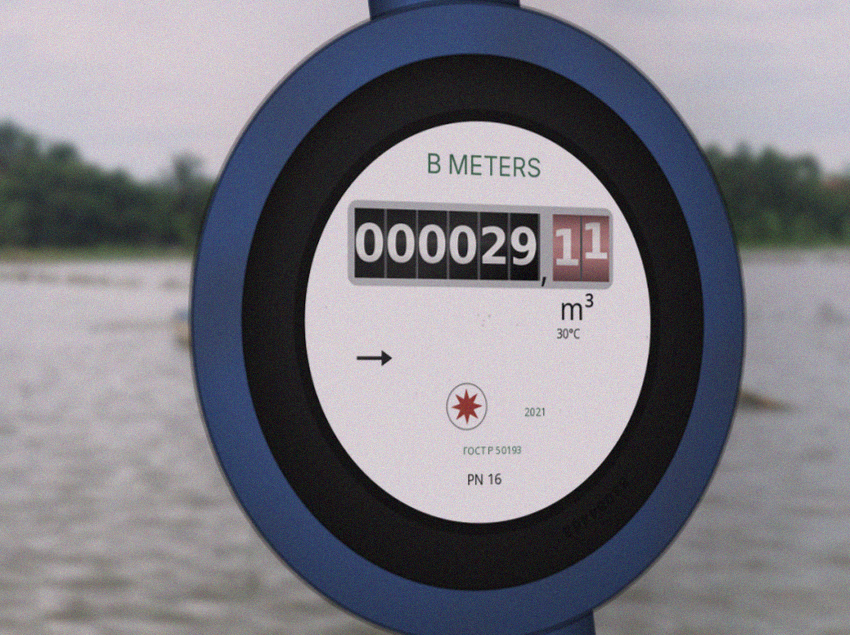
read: 29.11 m³
